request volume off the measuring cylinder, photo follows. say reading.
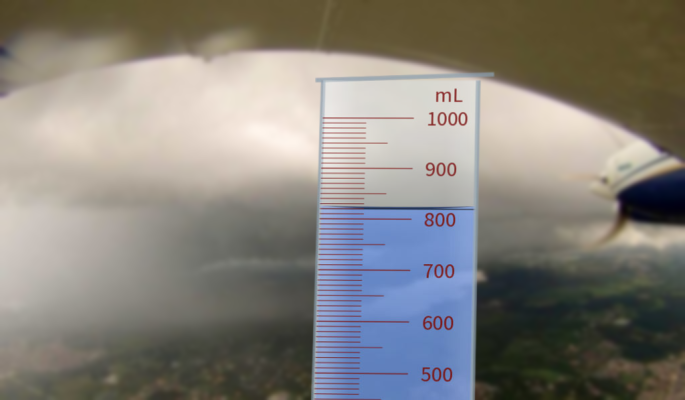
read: 820 mL
